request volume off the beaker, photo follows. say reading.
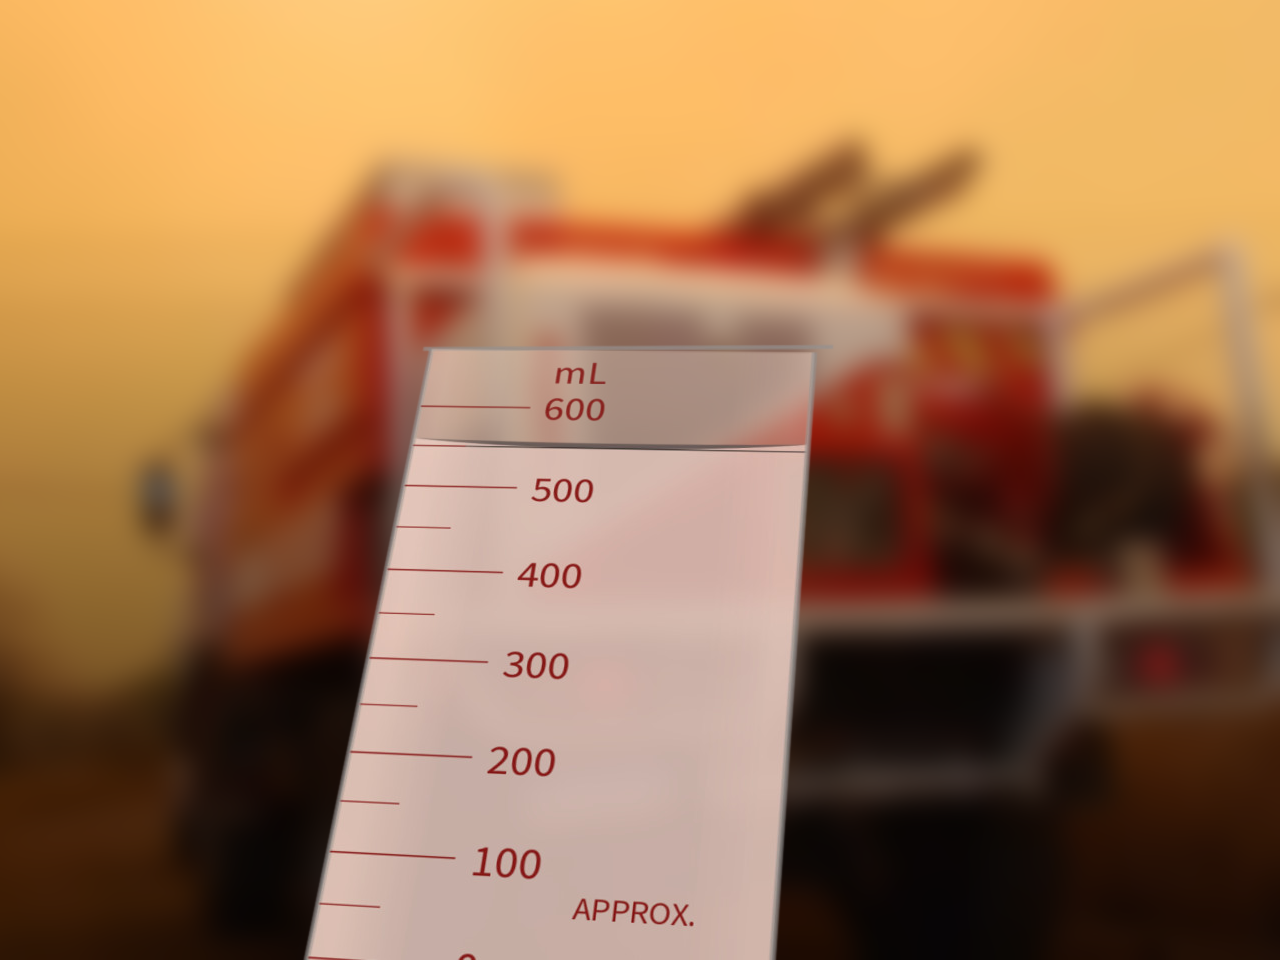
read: 550 mL
